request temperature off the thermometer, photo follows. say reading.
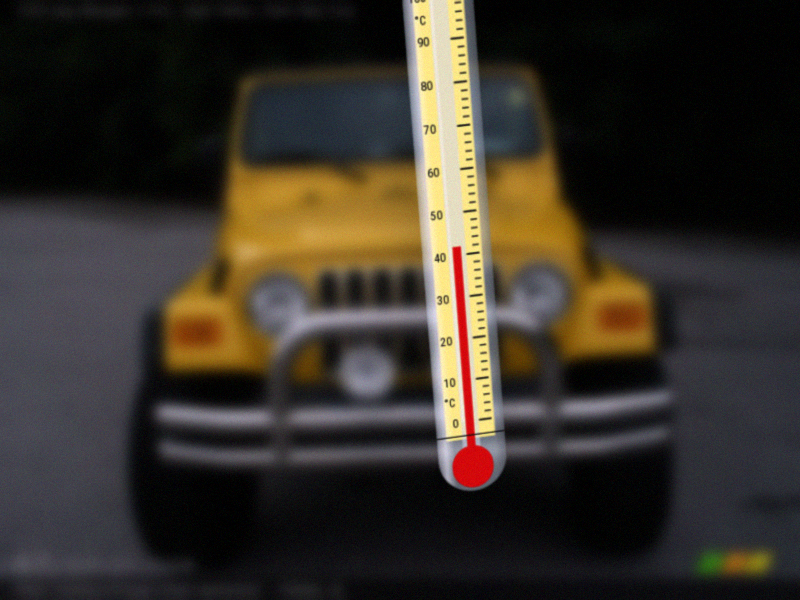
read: 42 °C
